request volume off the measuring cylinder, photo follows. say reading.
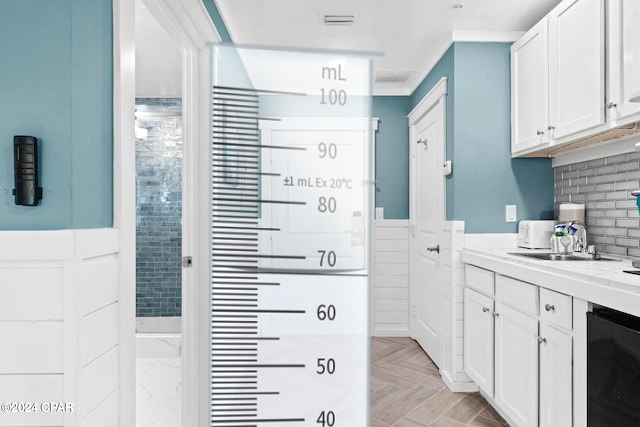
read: 67 mL
